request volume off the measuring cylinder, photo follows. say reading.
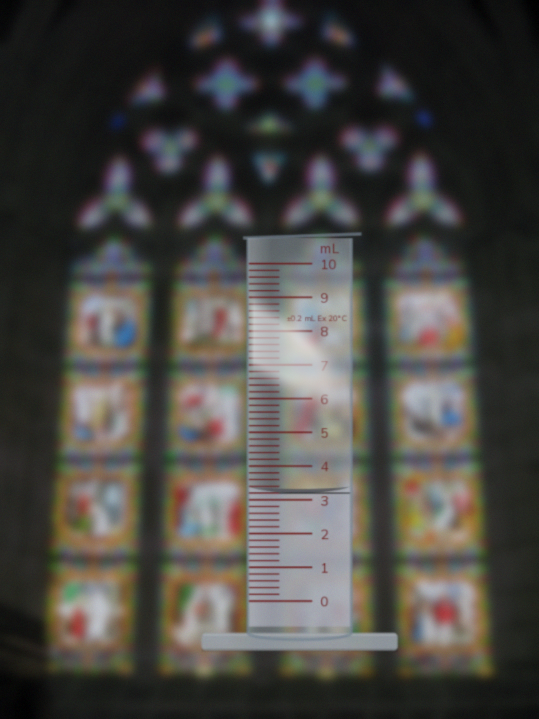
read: 3.2 mL
